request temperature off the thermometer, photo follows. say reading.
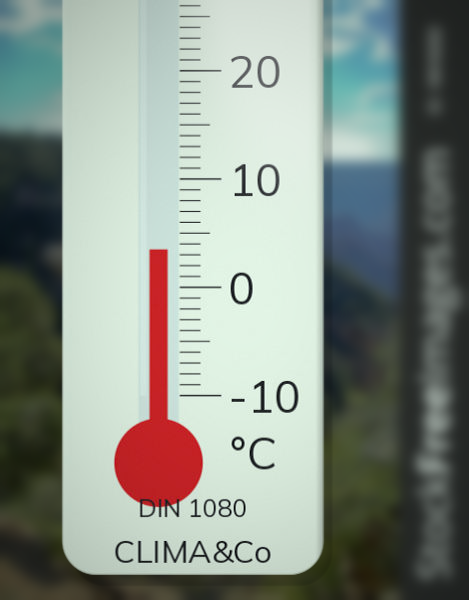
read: 3.5 °C
